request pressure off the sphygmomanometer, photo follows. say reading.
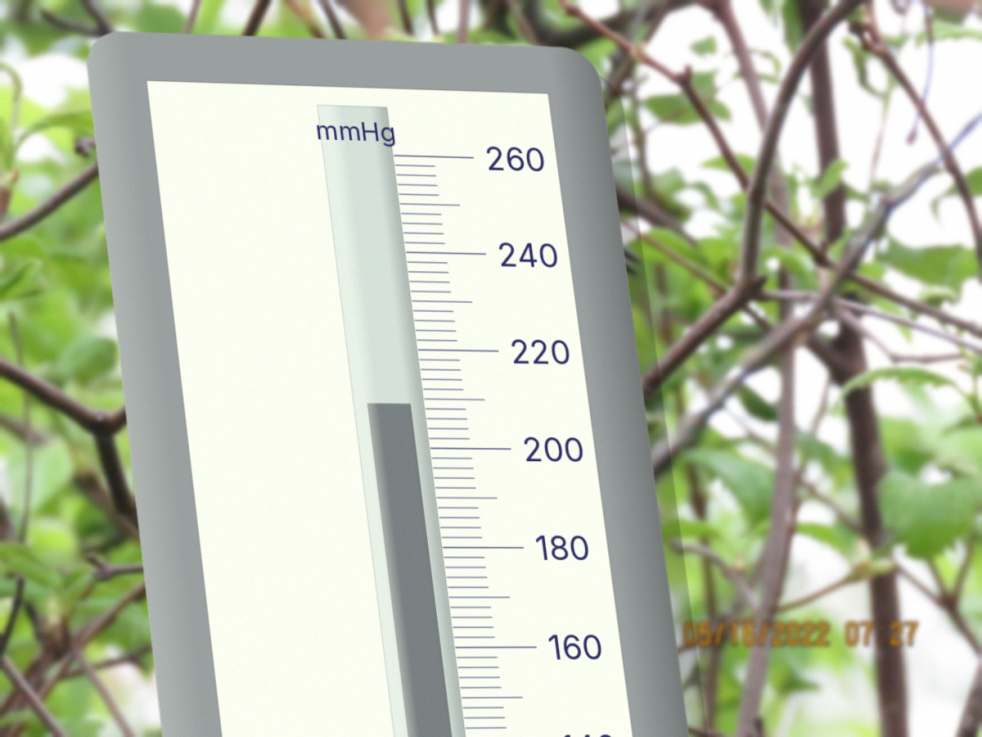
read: 209 mmHg
